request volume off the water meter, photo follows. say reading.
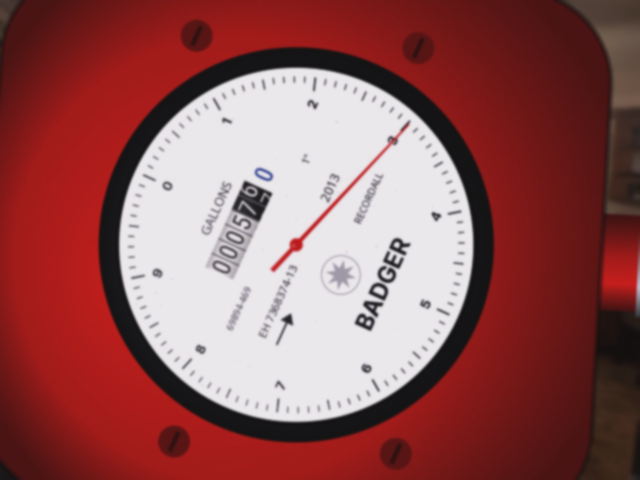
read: 5763.0 gal
